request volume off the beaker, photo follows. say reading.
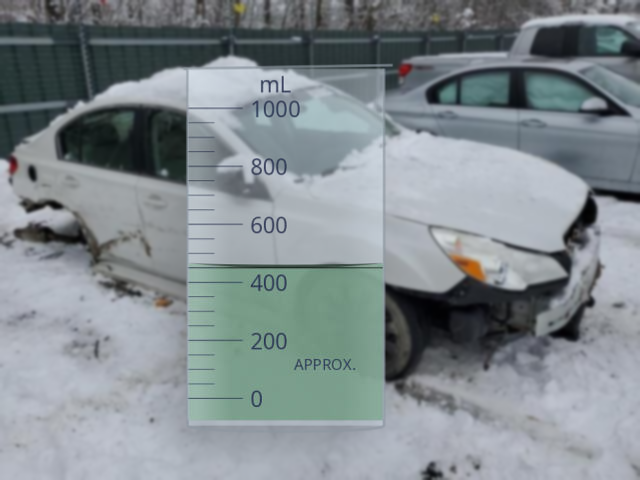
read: 450 mL
